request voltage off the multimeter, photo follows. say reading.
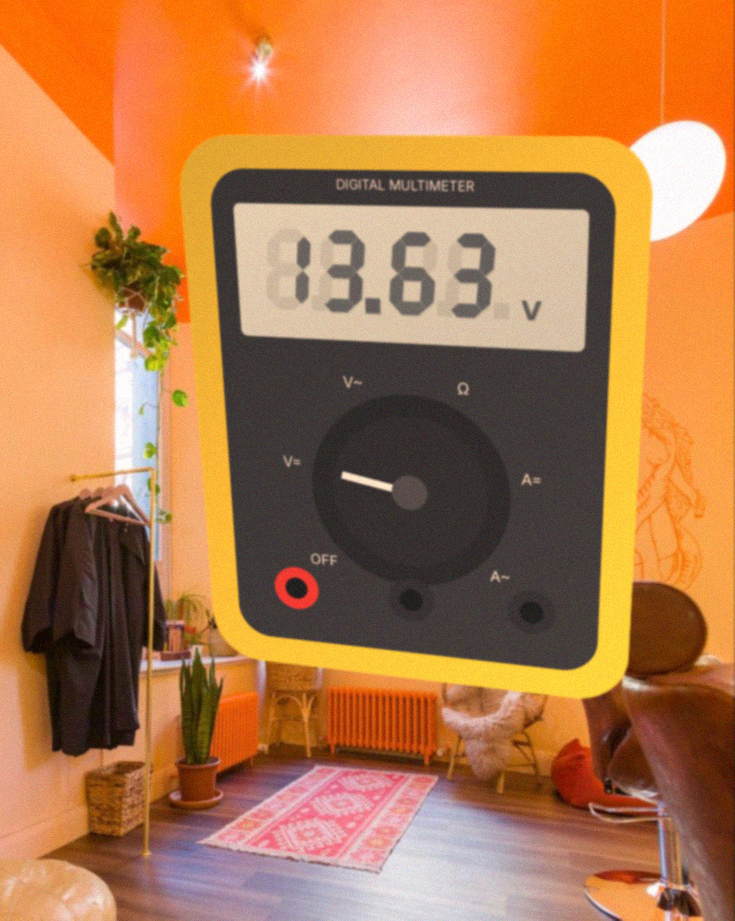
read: 13.63 V
